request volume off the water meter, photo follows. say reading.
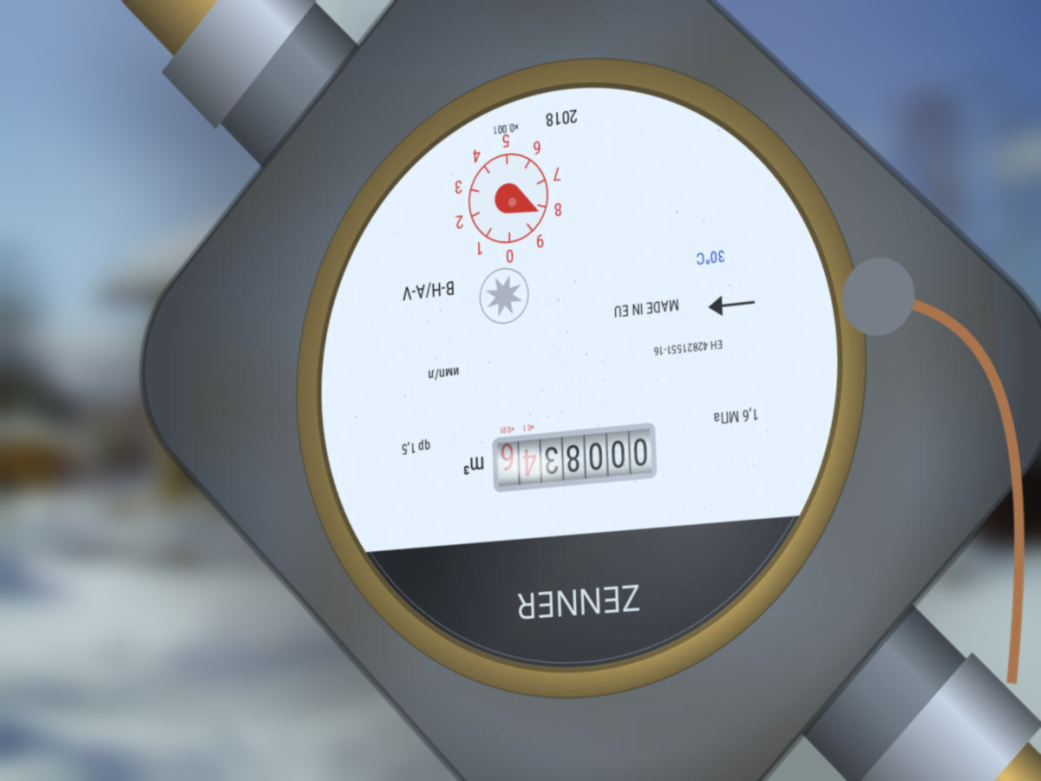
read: 83.458 m³
